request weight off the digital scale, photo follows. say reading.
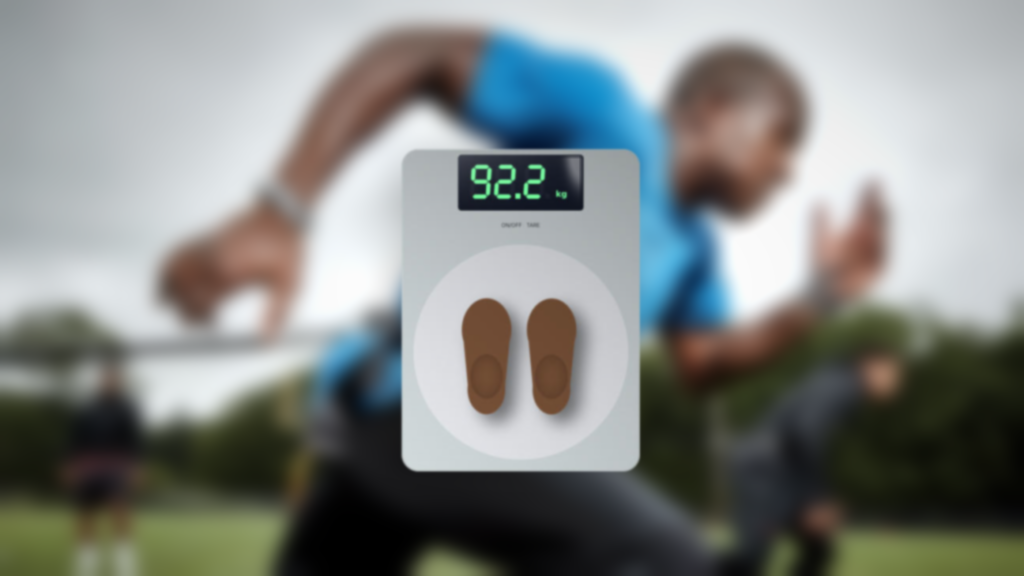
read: 92.2 kg
